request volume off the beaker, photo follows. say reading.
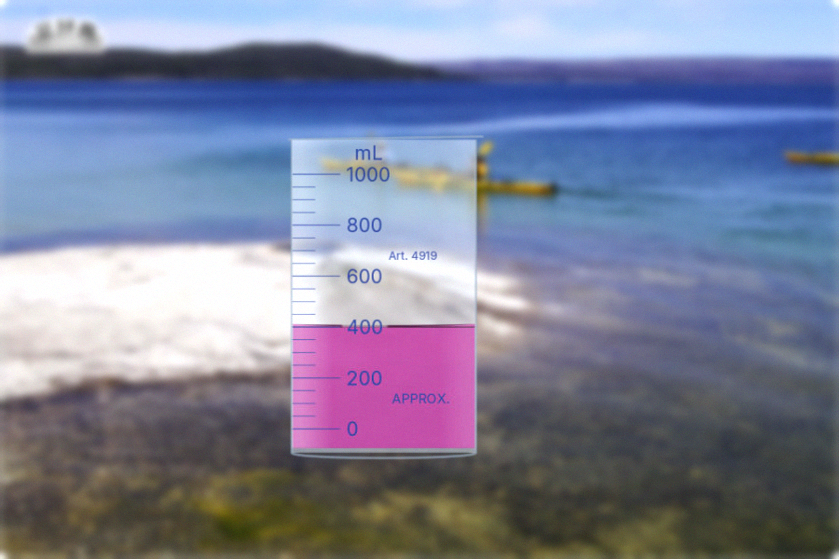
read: 400 mL
